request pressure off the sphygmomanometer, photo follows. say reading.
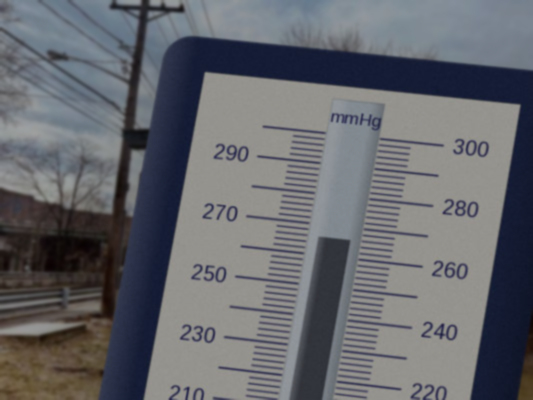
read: 266 mmHg
